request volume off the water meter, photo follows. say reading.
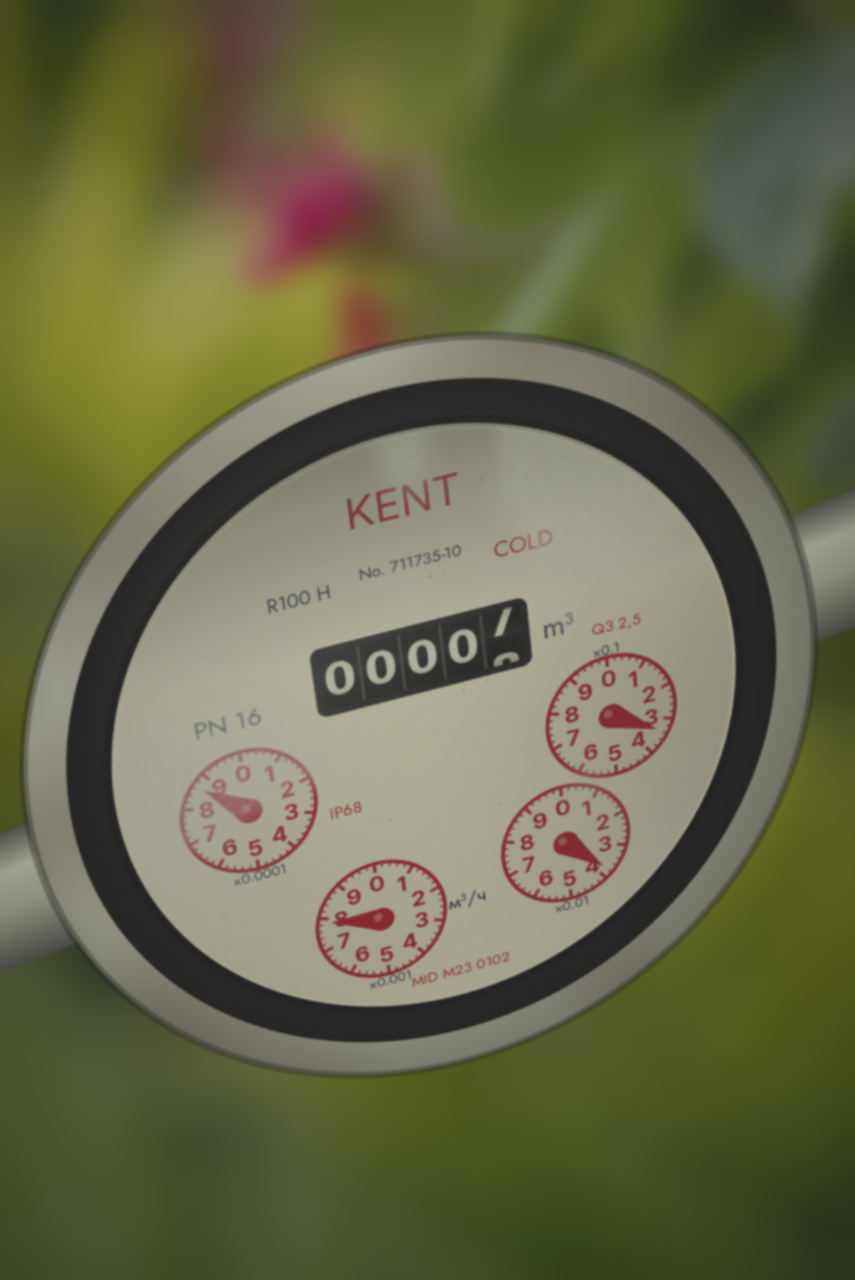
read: 7.3378 m³
